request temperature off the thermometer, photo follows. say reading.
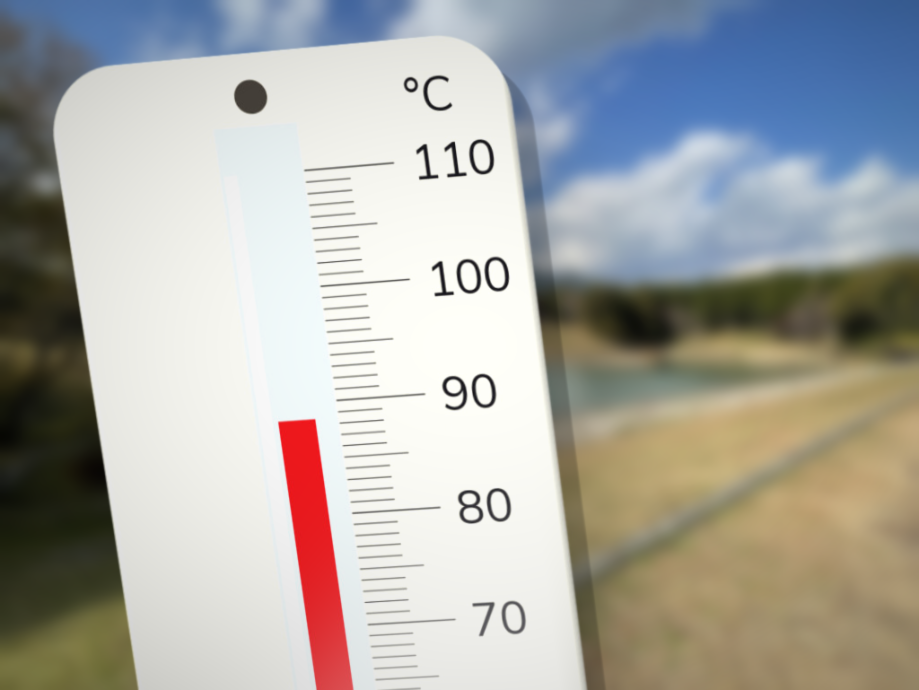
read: 88.5 °C
